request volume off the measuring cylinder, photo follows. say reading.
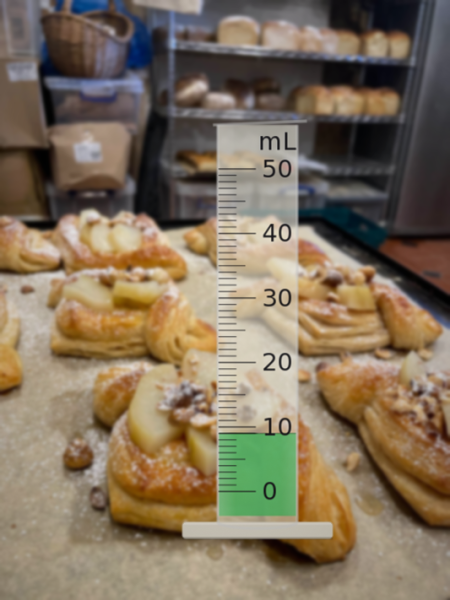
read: 9 mL
